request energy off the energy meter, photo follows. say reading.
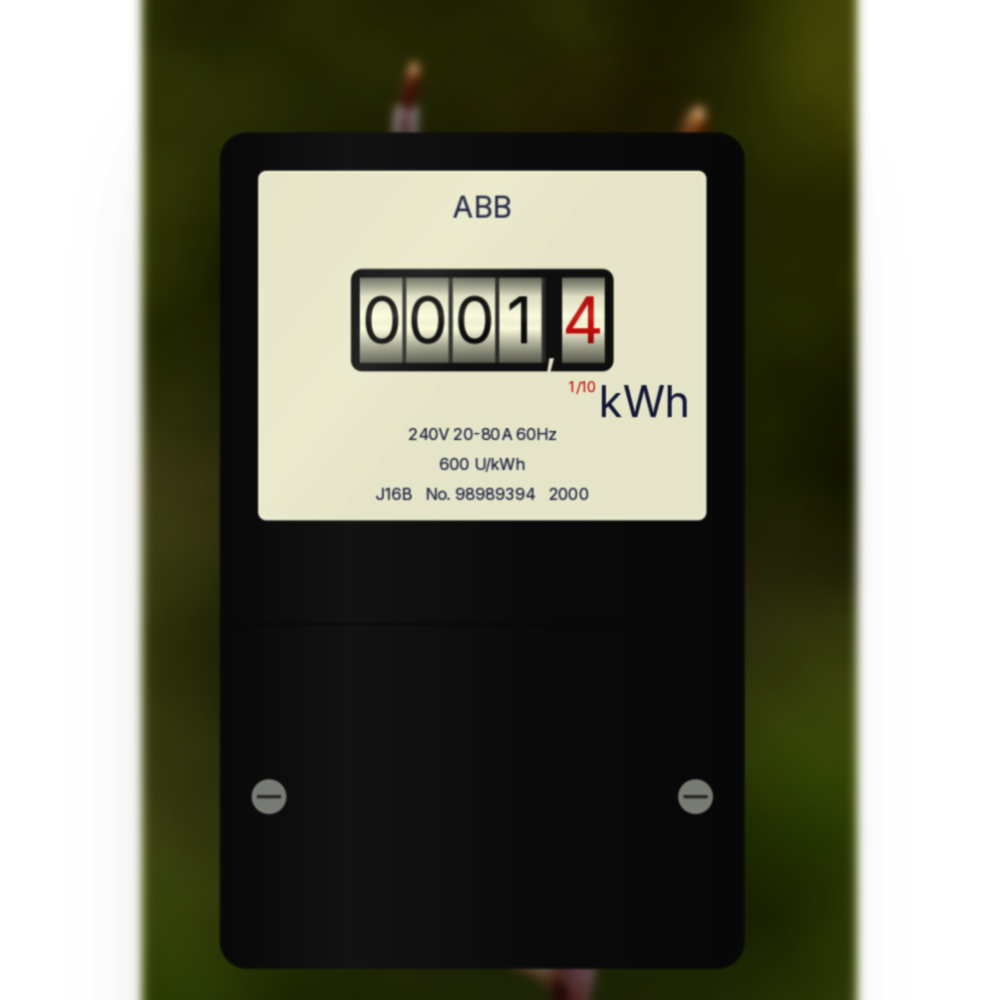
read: 1.4 kWh
